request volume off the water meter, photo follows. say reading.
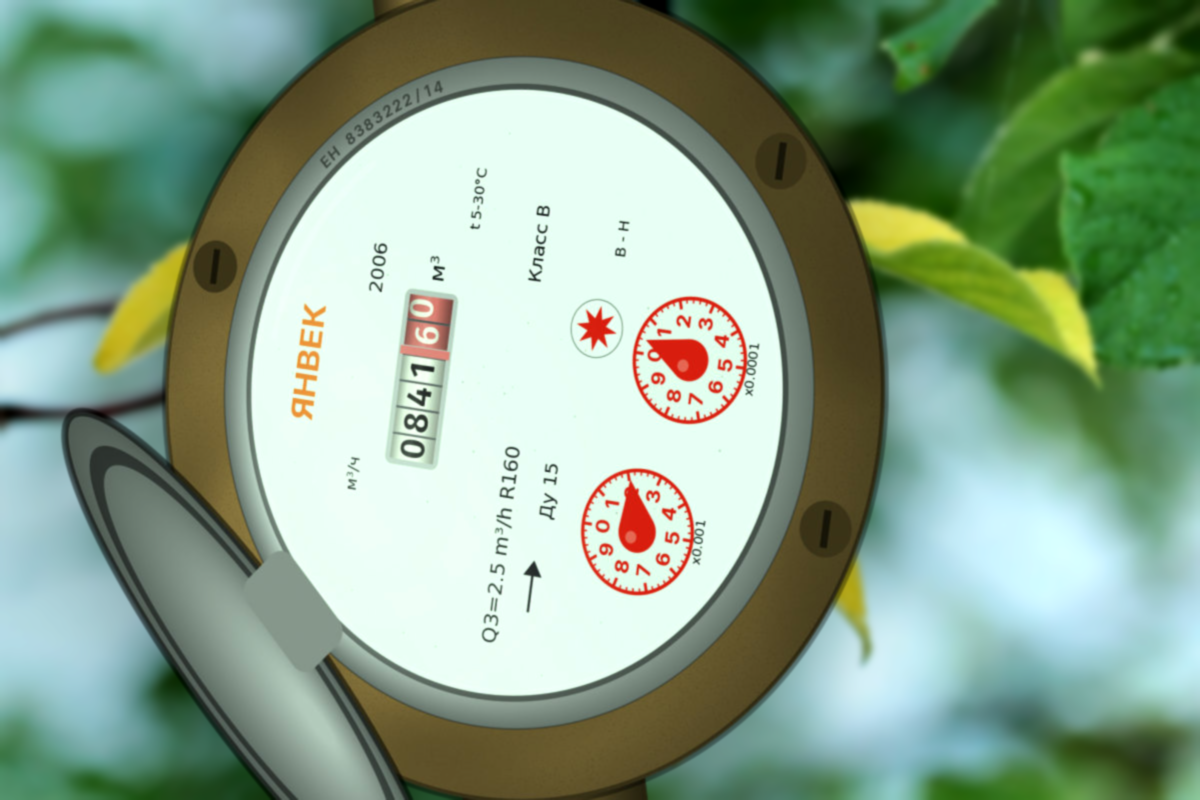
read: 841.6020 m³
